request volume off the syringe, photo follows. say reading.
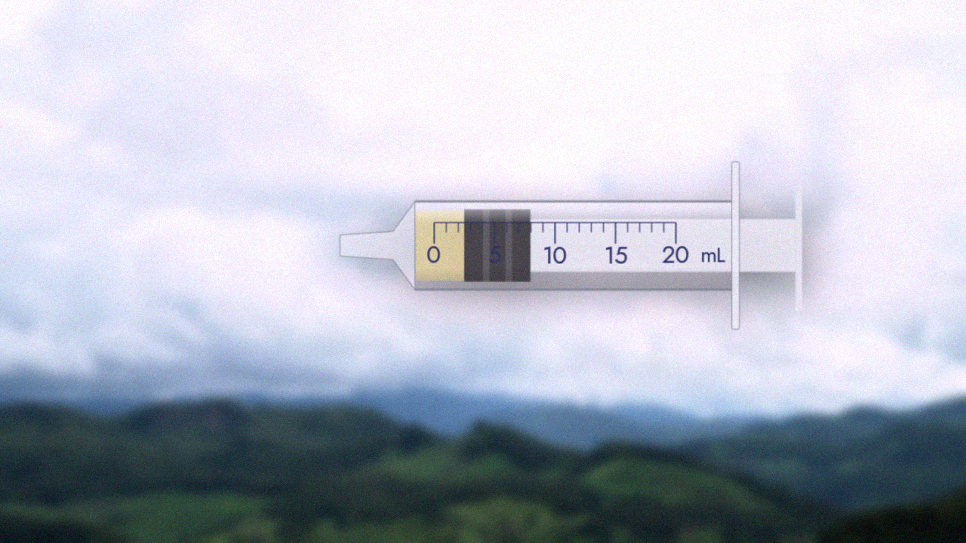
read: 2.5 mL
